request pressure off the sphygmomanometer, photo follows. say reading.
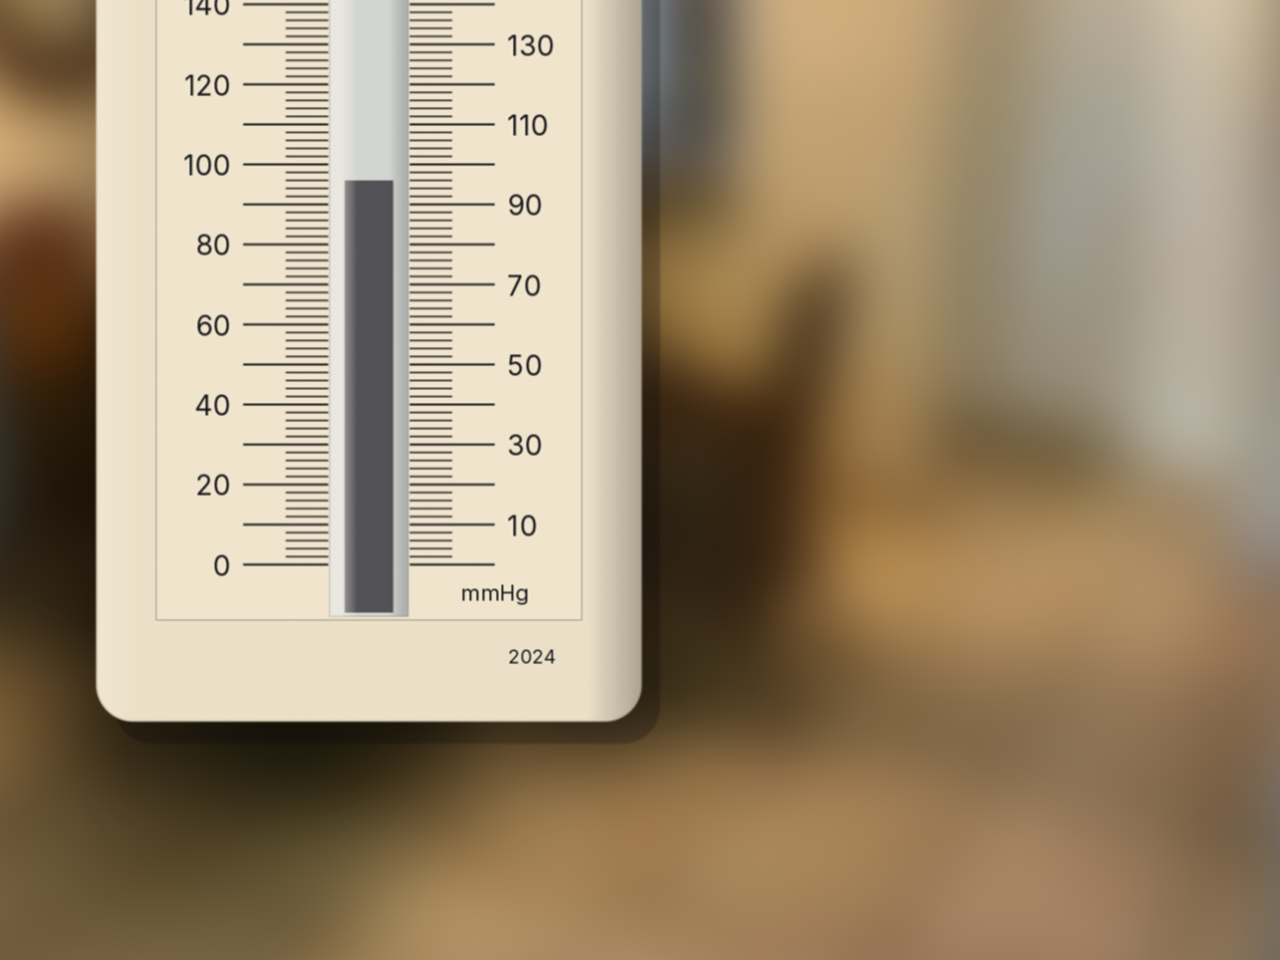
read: 96 mmHg
